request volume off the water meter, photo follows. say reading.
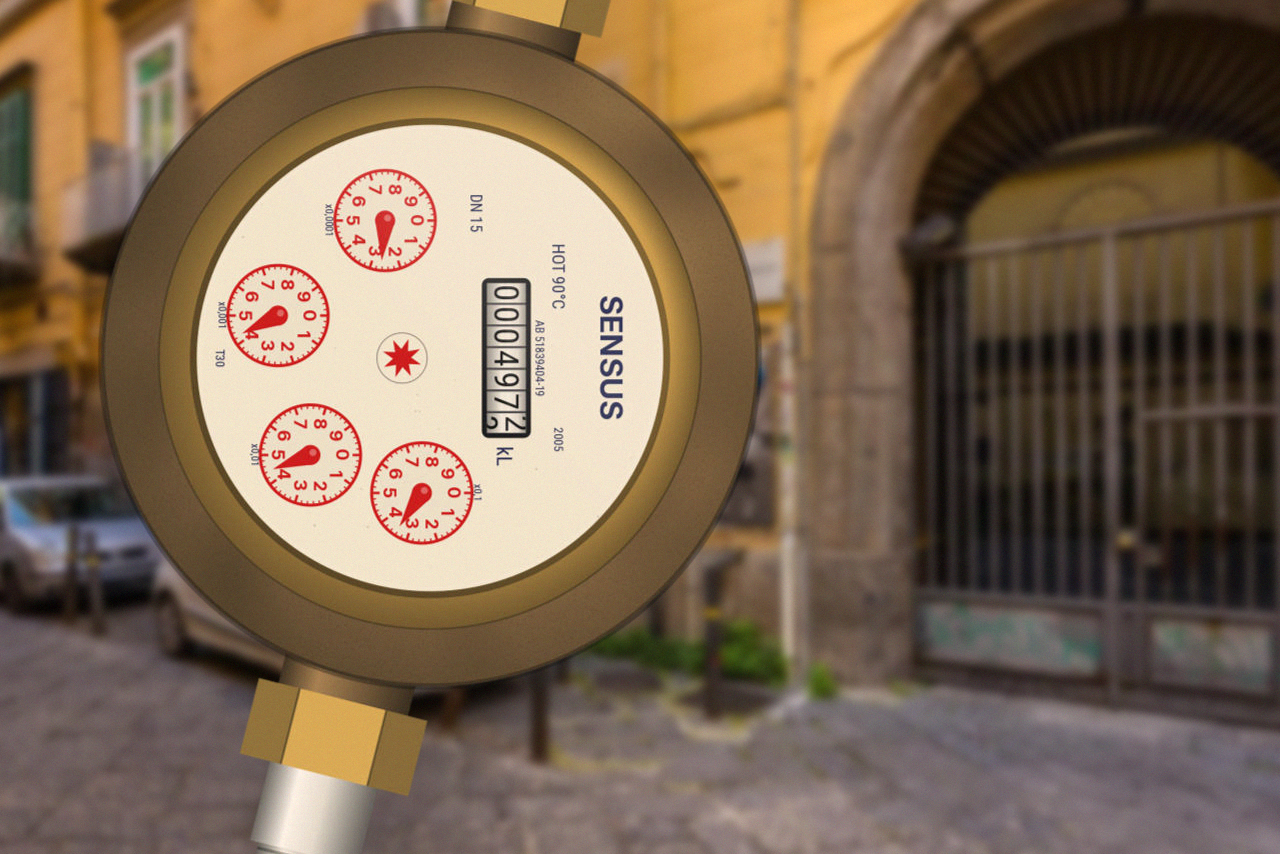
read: 4972.3442 kL
